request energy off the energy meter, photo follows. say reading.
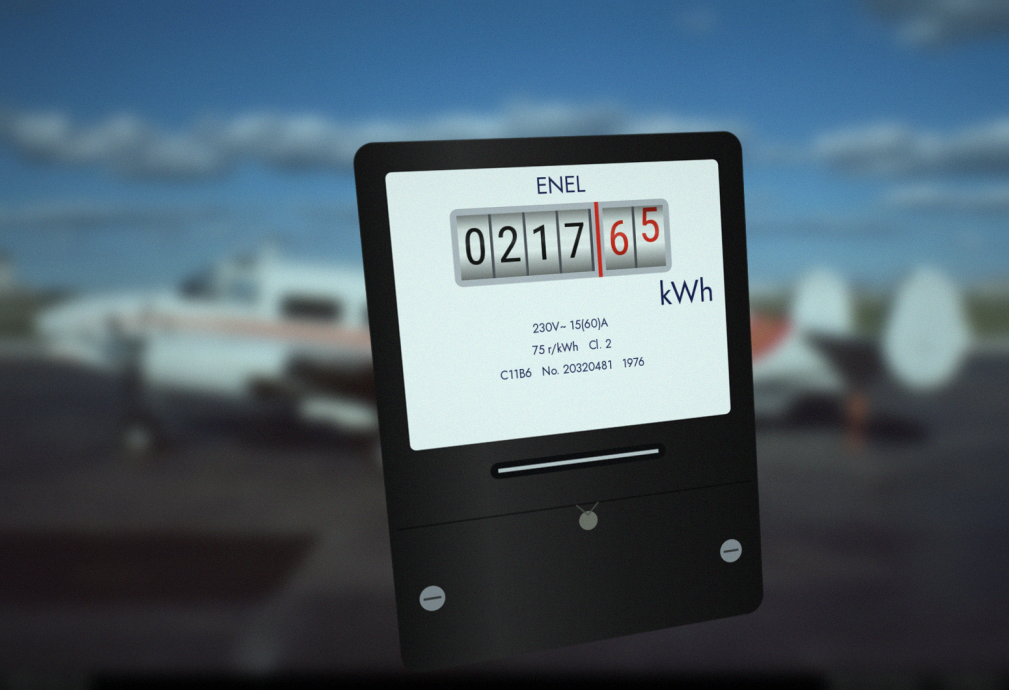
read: 217.65 kWh
